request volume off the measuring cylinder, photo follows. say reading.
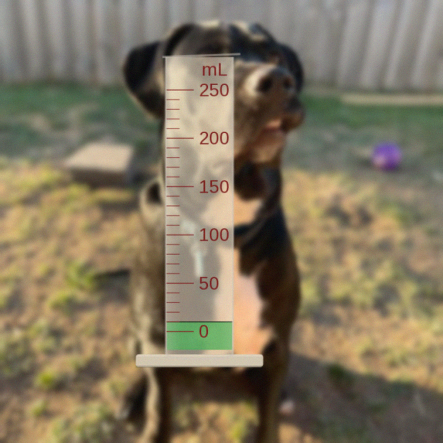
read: 10 mL
